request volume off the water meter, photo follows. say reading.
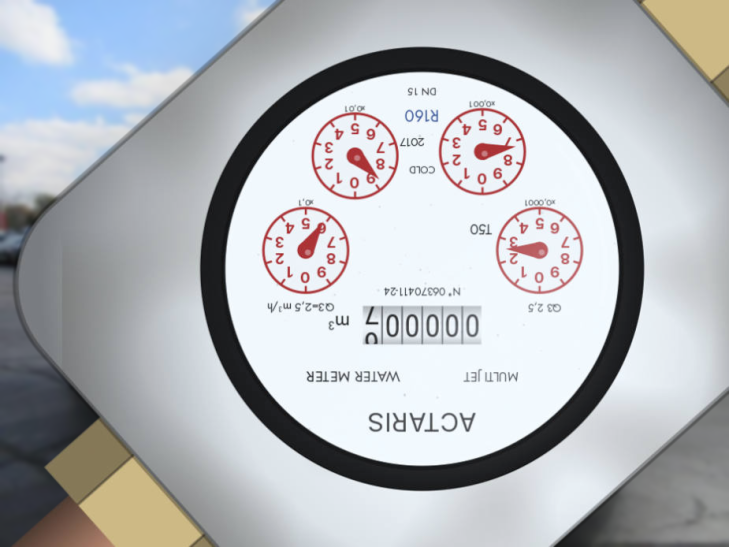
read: 6.5872 m³
